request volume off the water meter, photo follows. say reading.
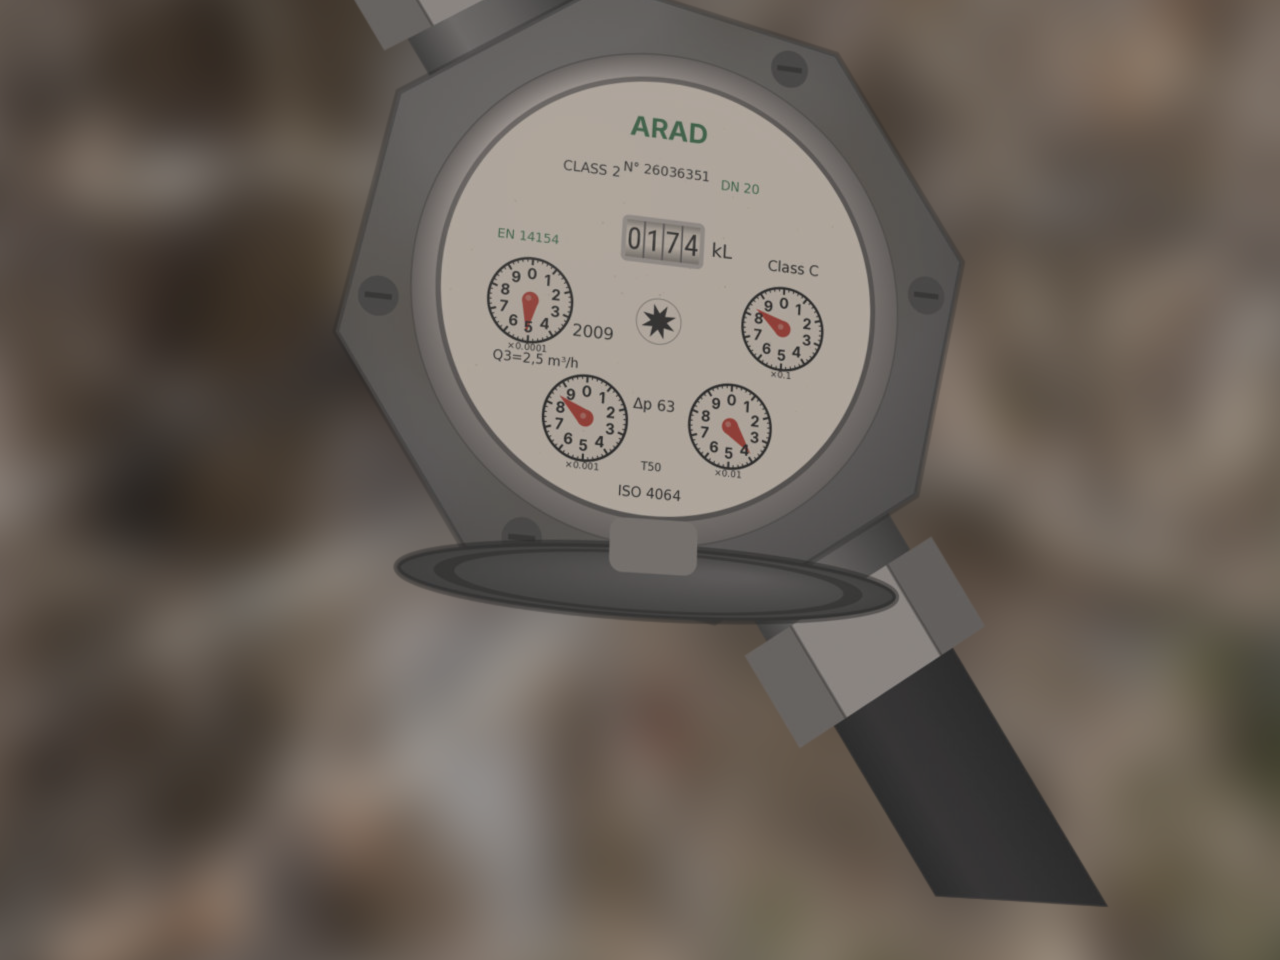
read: 174.8385 kL
